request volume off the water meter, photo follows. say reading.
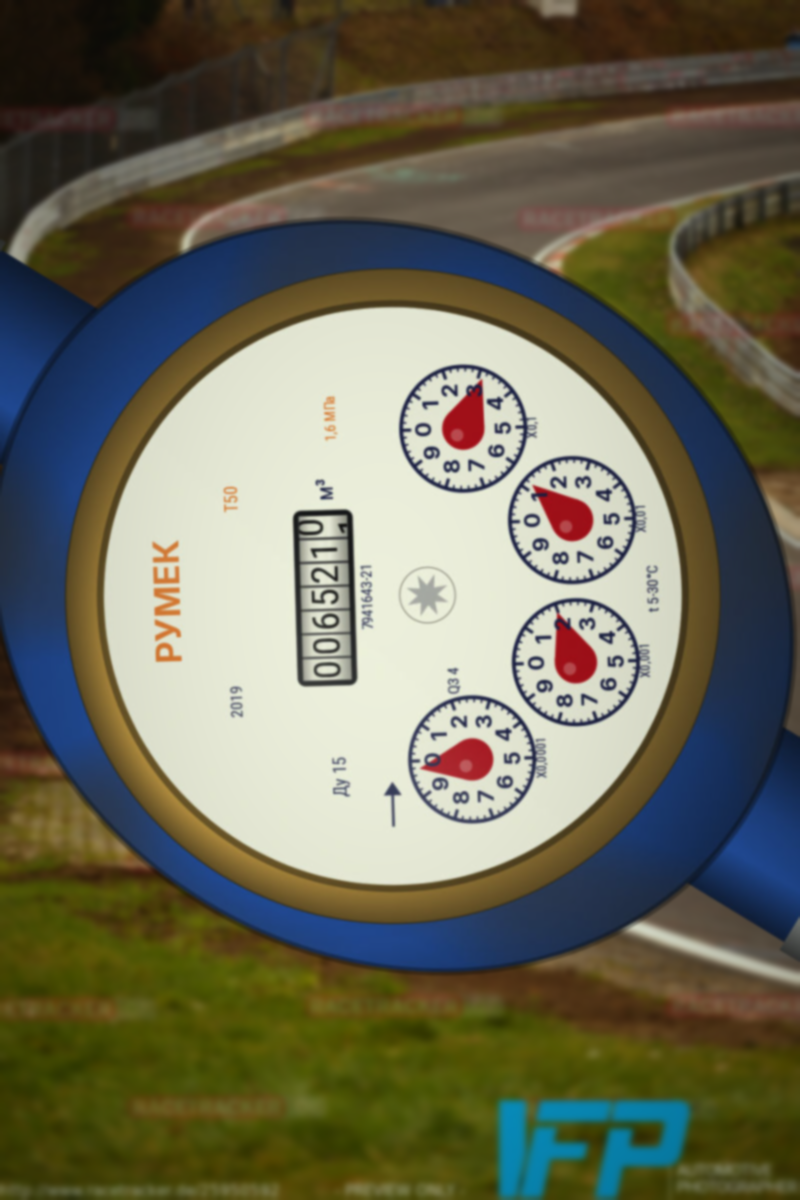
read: 65210.3119 m³
